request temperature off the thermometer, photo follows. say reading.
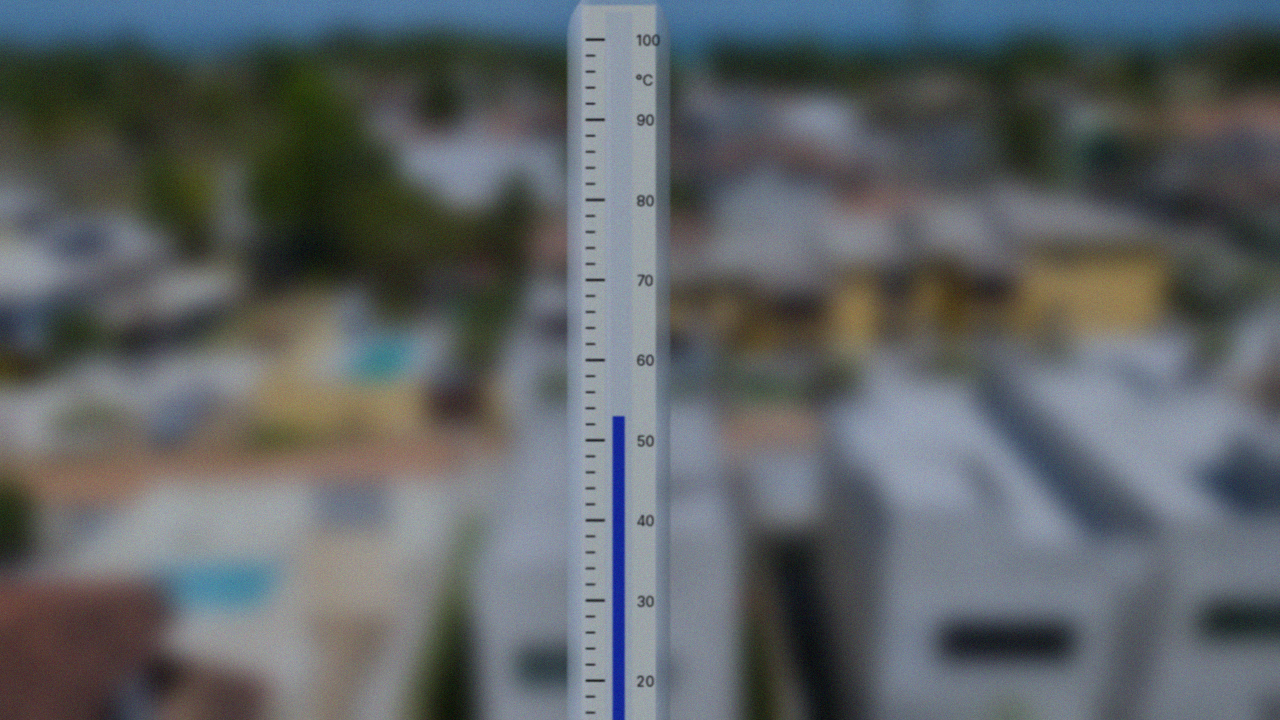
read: 53 °C
